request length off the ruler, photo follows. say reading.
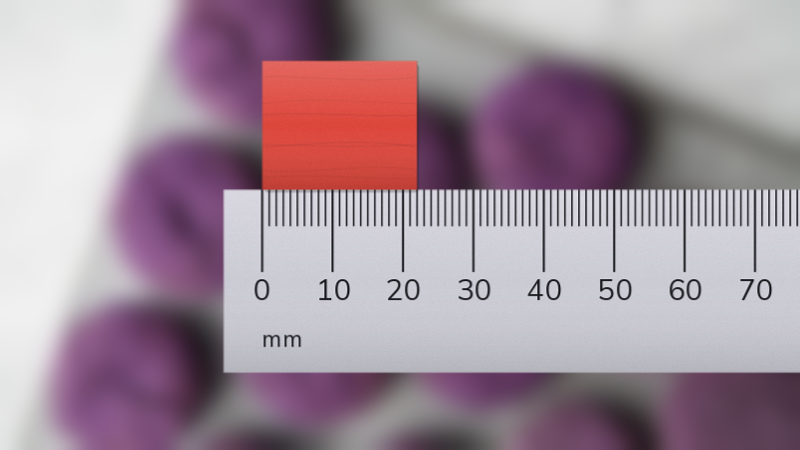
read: 22 mm
